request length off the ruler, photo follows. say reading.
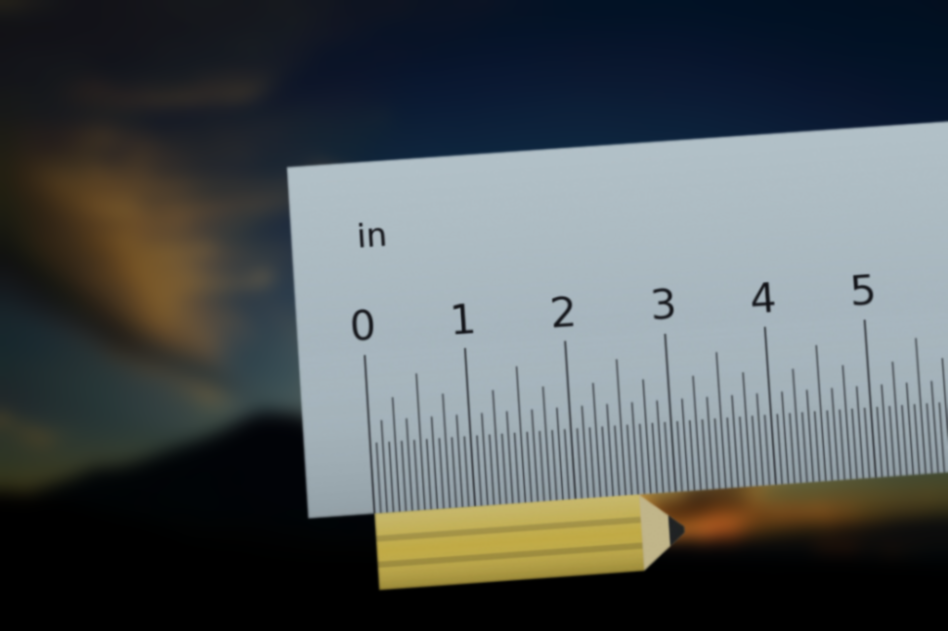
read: 3.0625 in
